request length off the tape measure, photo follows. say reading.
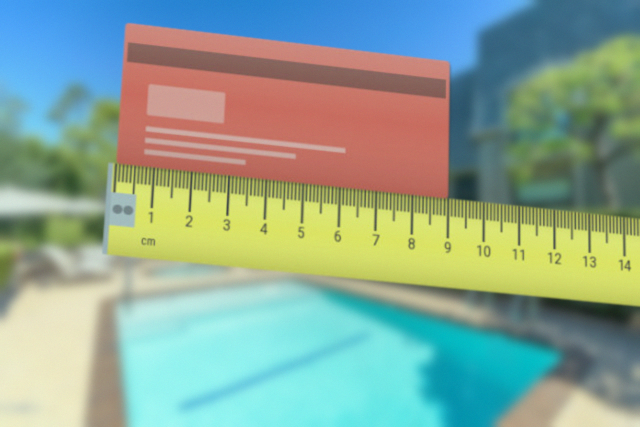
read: 9 cm
